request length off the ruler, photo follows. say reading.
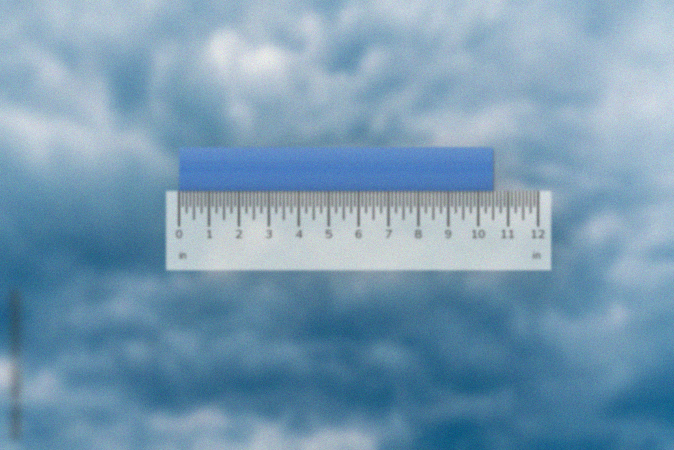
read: 10.5 in
